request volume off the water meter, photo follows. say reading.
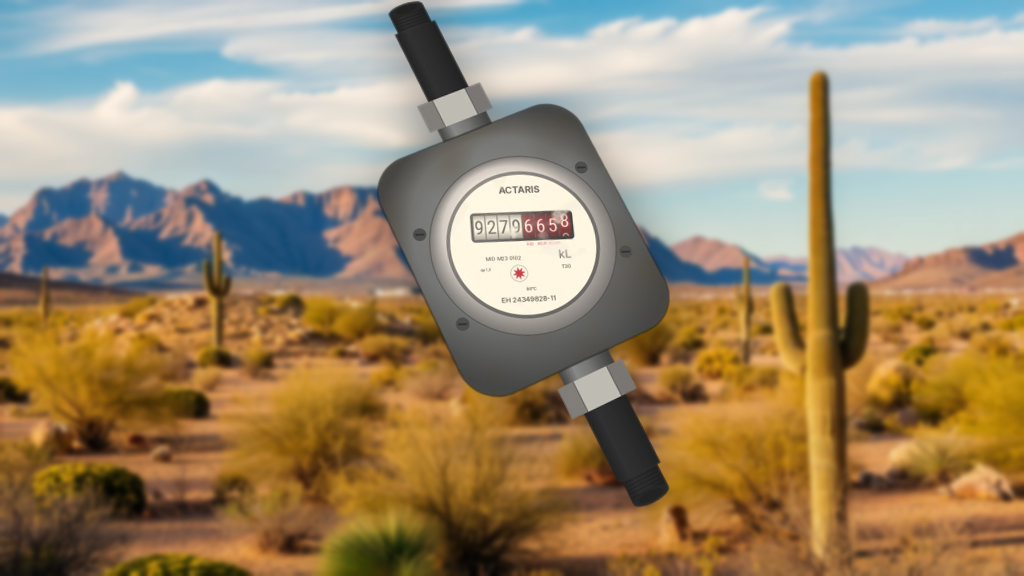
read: 9279.6658 kL
